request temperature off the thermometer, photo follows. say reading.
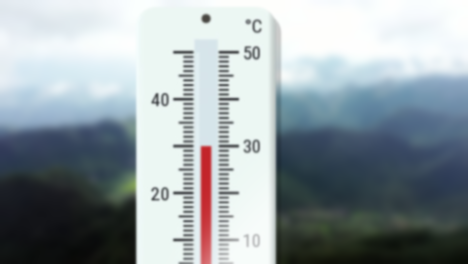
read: 30 °C
